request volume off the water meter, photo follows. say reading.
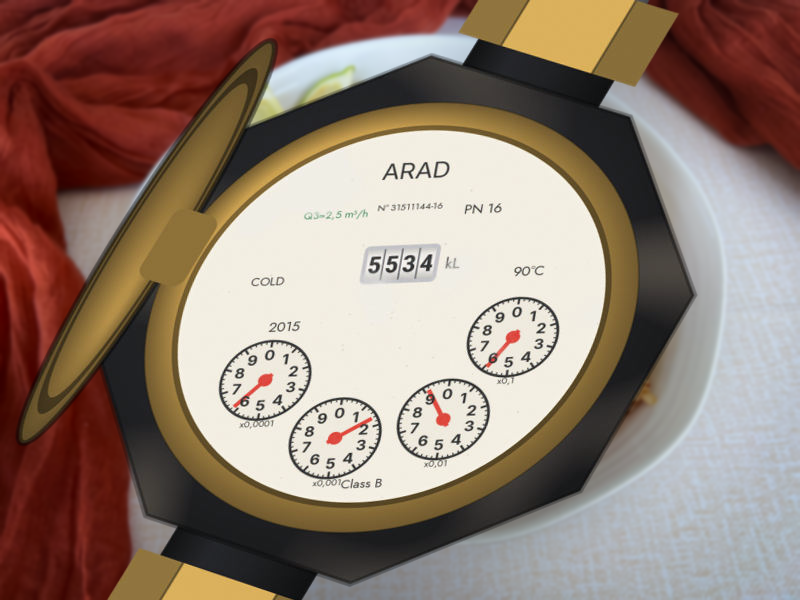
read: 5534.5916 kL
